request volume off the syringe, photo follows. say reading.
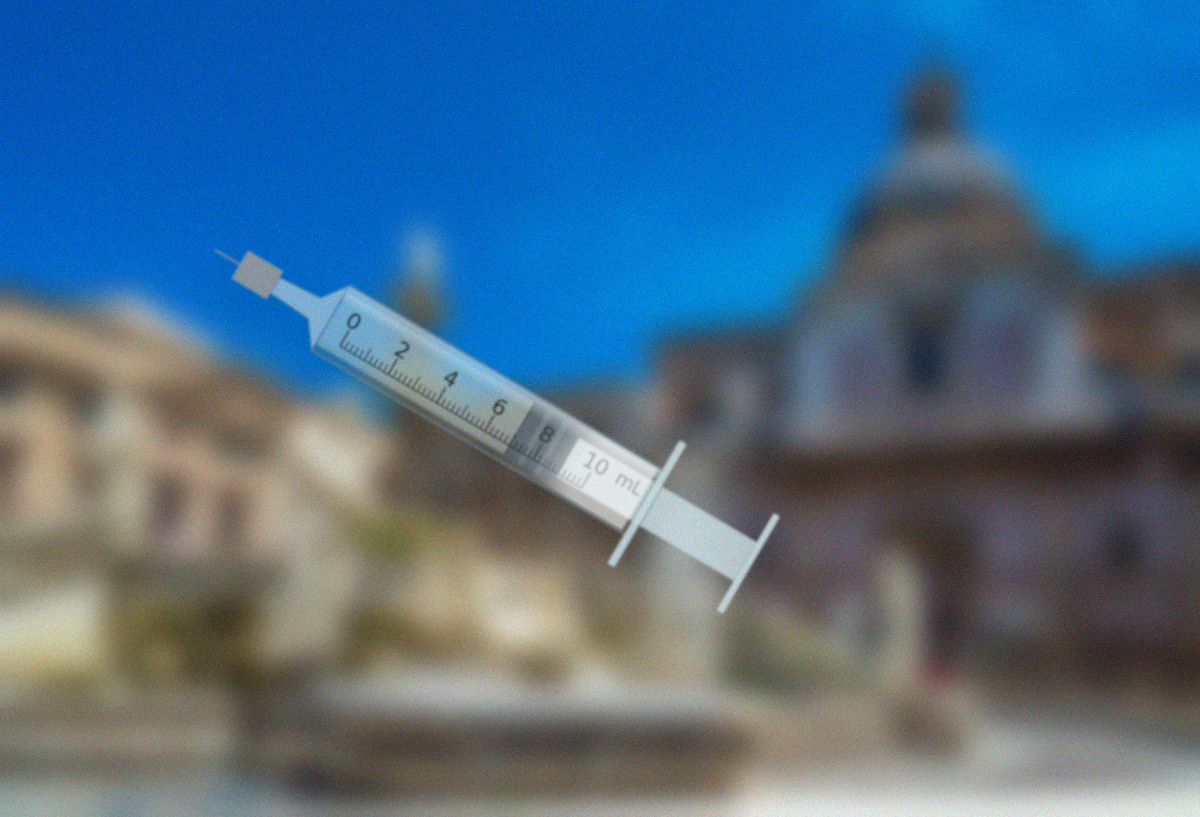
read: 7 mL
